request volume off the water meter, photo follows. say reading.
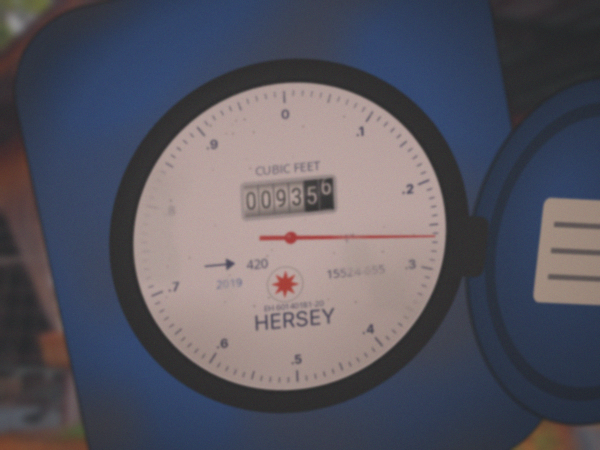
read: 9356.26 ft³
